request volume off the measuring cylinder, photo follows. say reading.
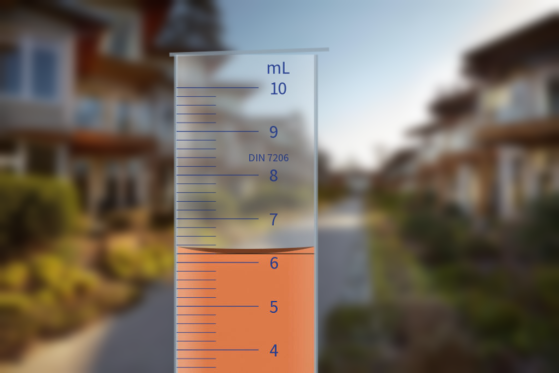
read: 6.2 mL
